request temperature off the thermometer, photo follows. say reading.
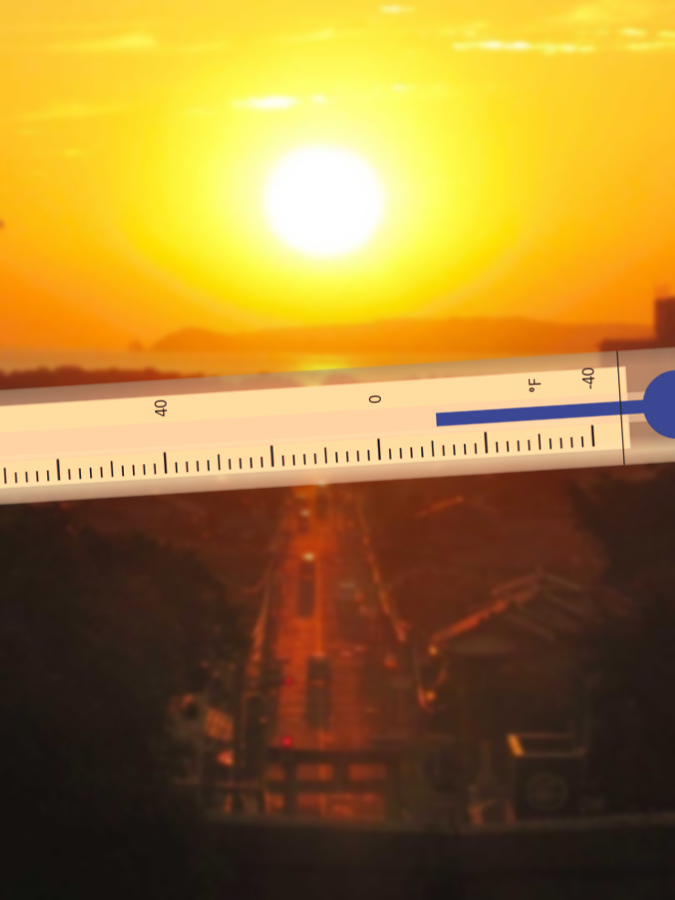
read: -11 °F
